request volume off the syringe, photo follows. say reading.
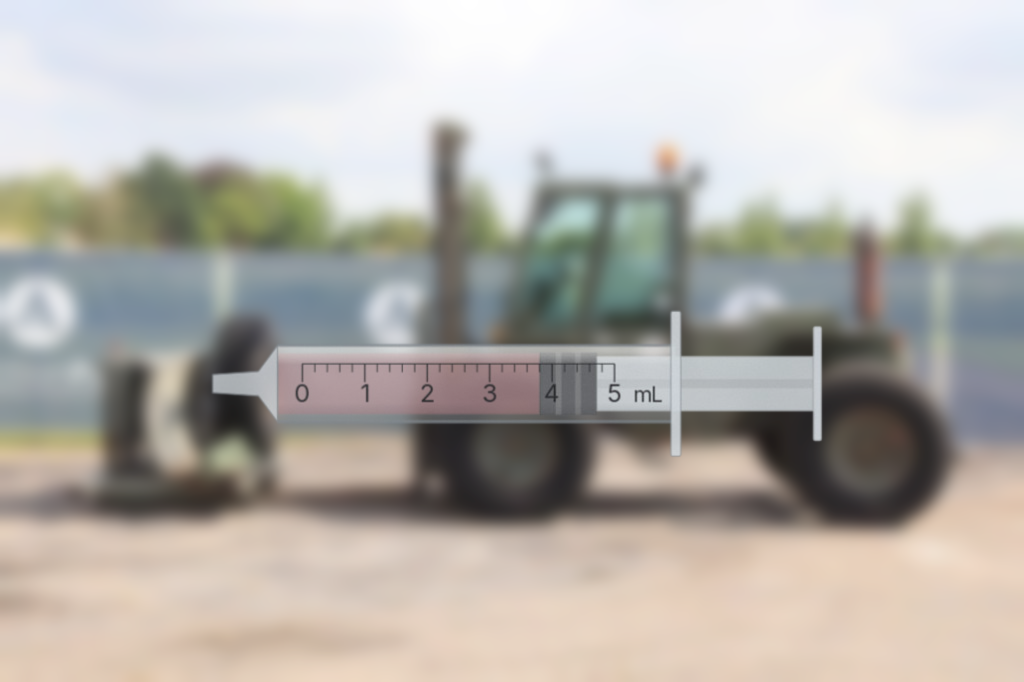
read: 3.8 mL
